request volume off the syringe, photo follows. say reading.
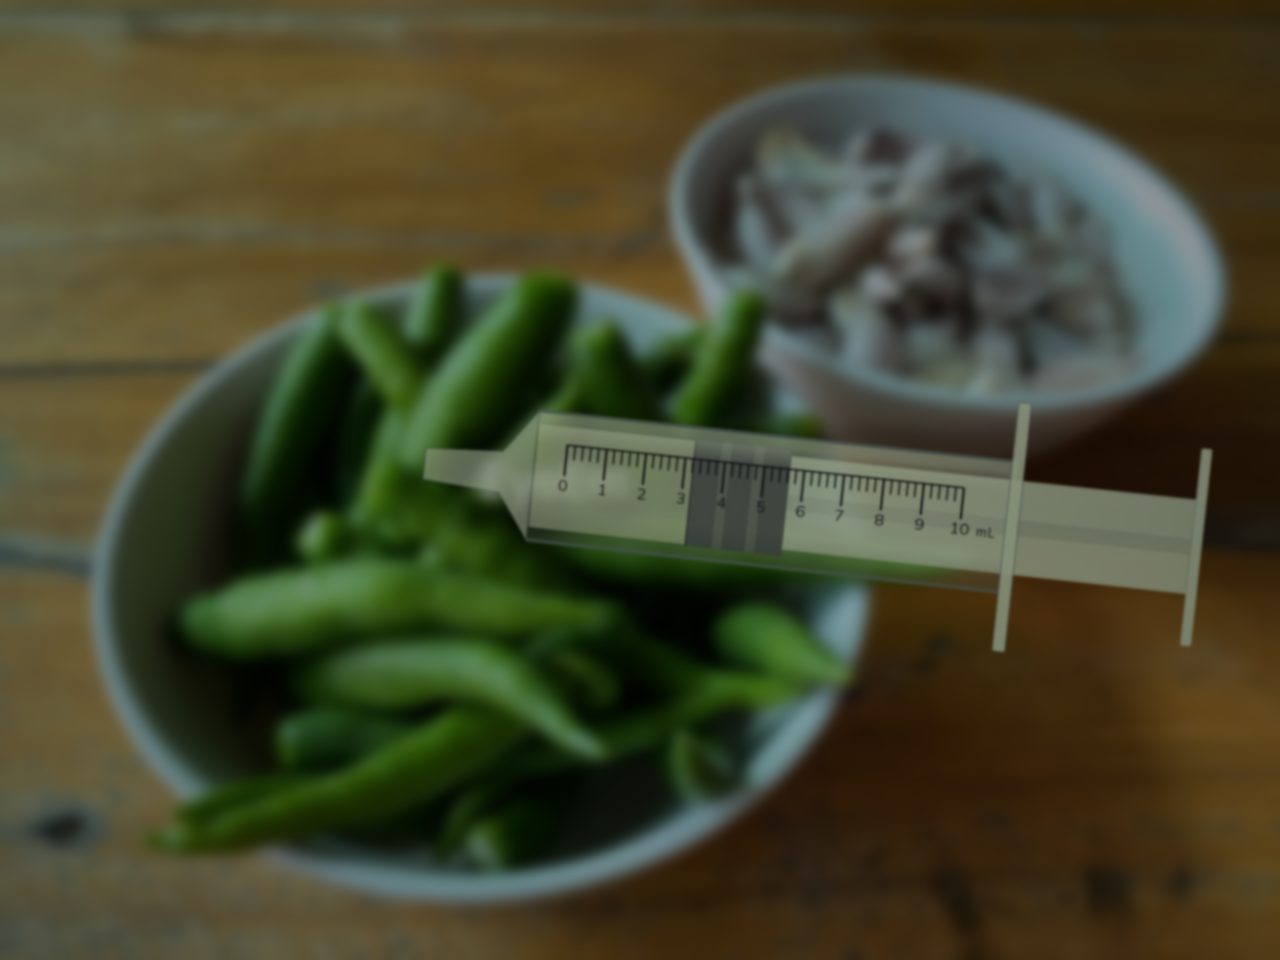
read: 3.2 mL
